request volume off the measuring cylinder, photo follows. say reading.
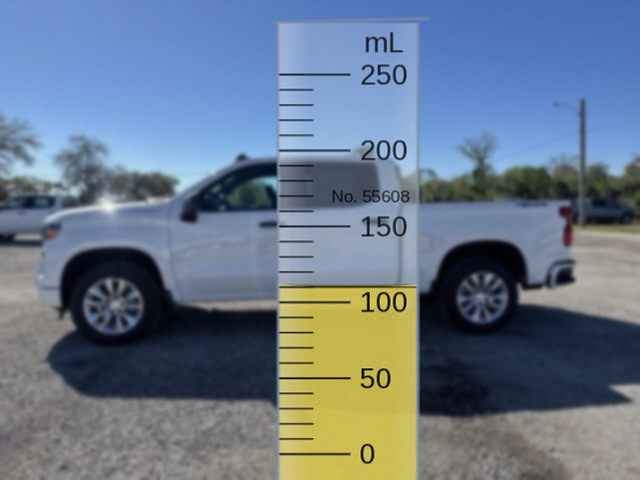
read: 110 mL
